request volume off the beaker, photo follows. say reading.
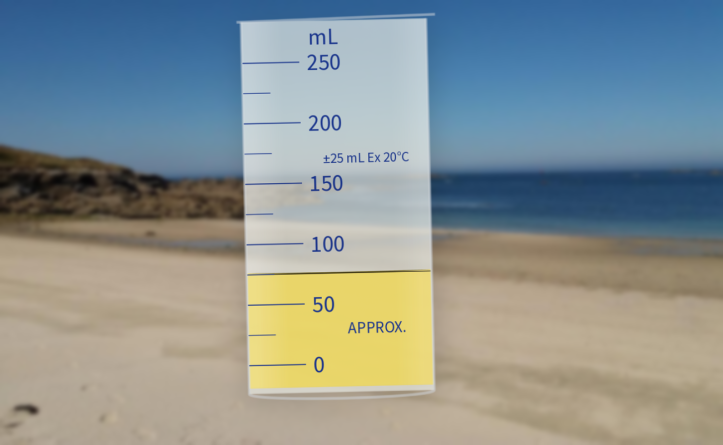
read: 75 mL
